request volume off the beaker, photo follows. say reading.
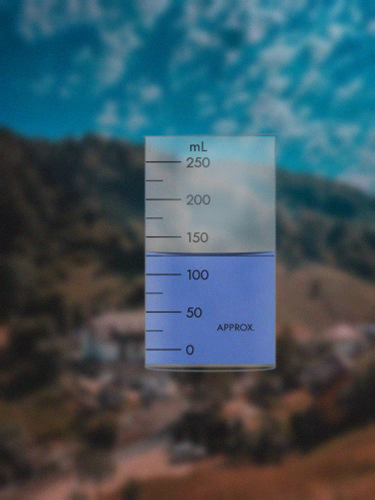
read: 125 mL
